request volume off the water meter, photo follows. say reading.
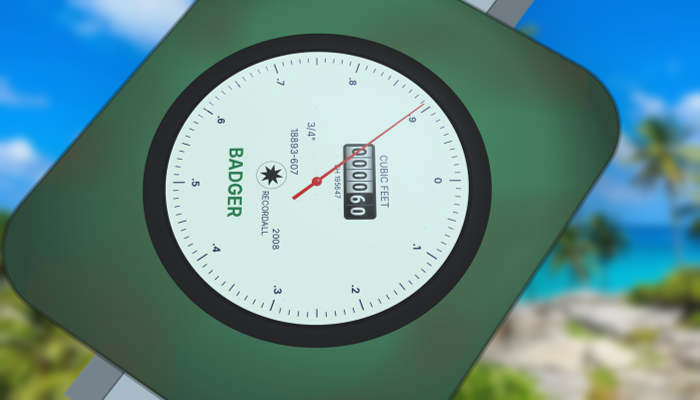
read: 59.89 ft³
